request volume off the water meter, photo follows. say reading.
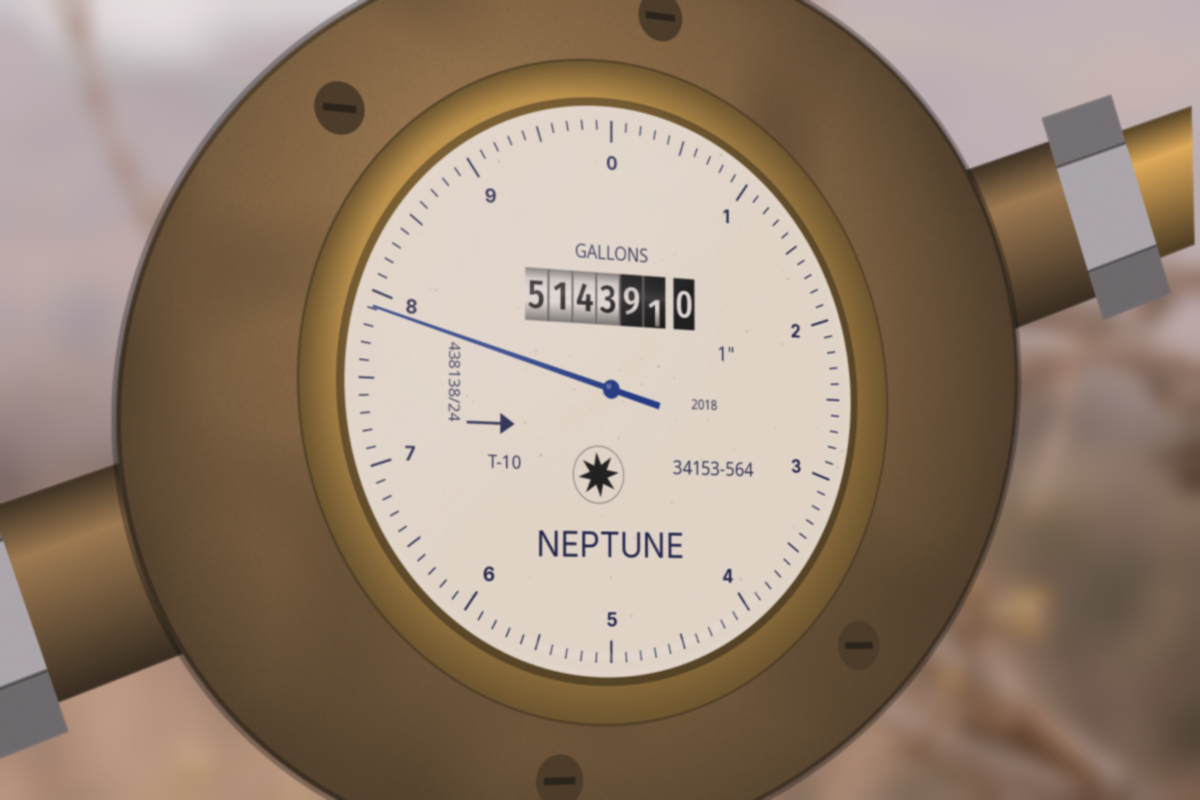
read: 5143907.9 gal
